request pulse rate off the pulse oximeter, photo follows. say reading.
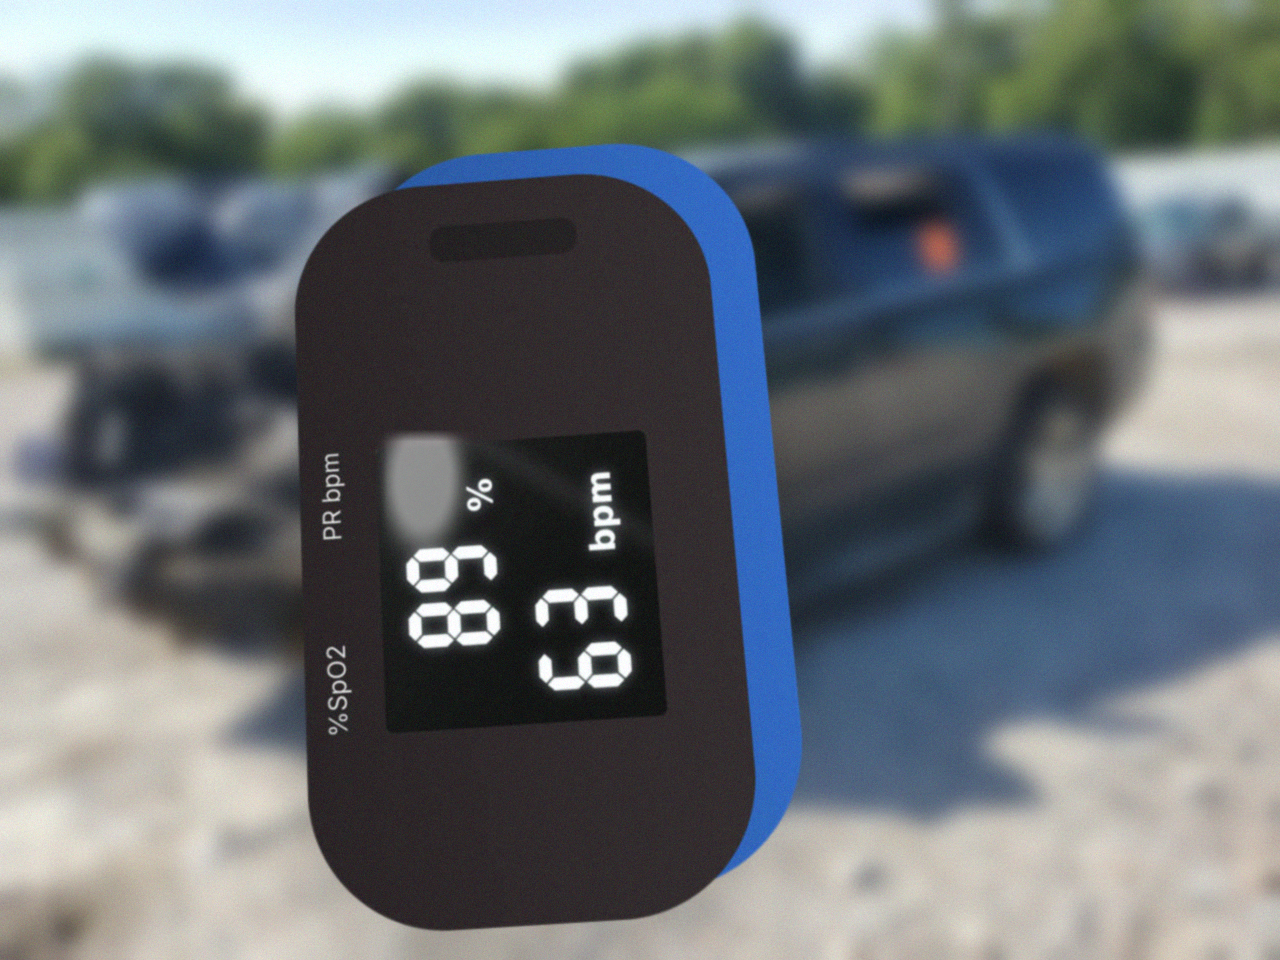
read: 63 bpm
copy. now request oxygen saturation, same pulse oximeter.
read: 89 %
